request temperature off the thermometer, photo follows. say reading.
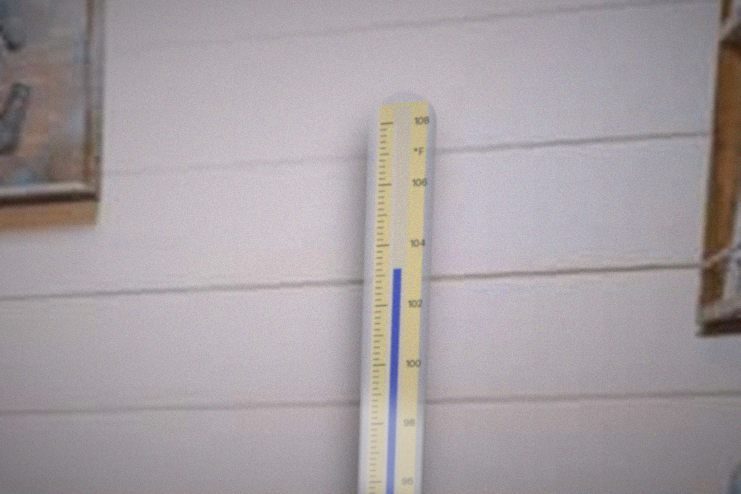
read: 103.2 °F
